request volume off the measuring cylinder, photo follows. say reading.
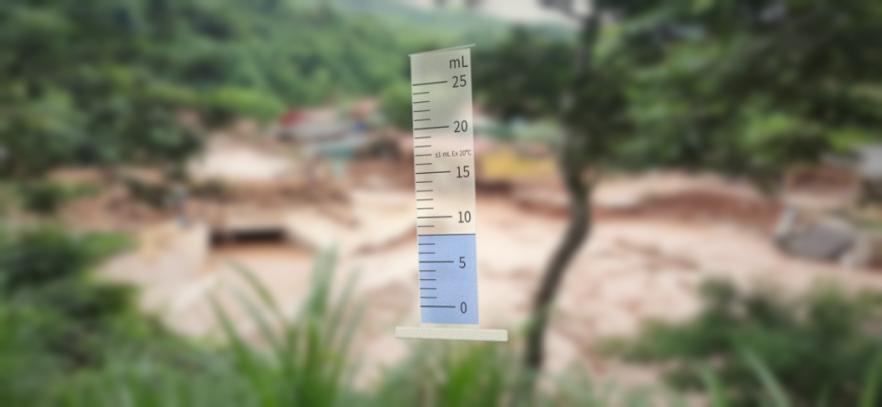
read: 8 mL
